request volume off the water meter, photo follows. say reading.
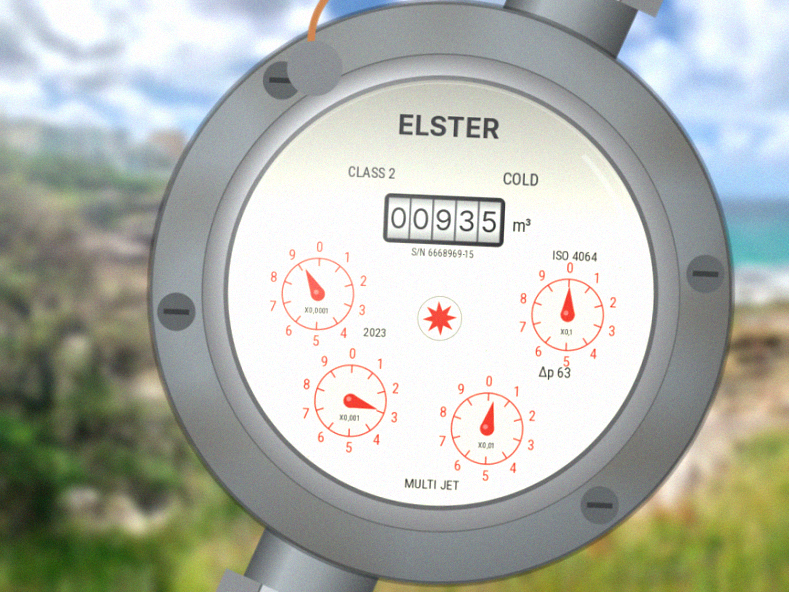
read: 935.0029 m³
